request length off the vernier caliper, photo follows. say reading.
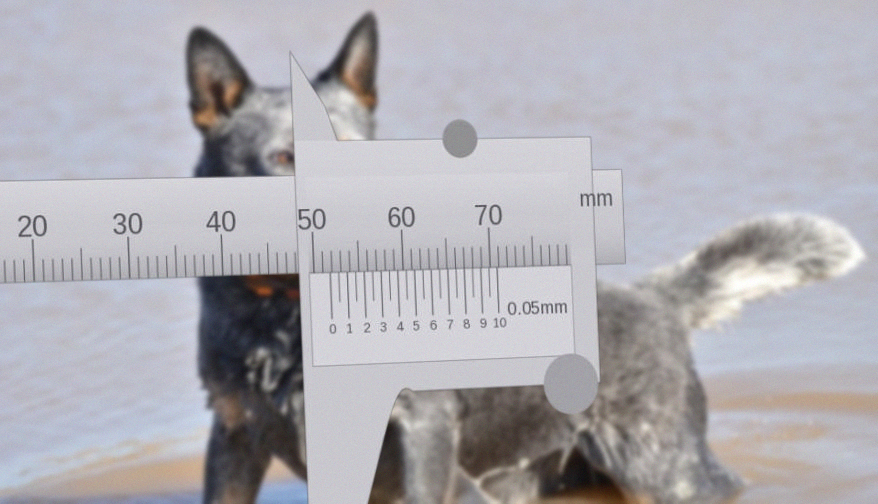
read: 51.8 mm
